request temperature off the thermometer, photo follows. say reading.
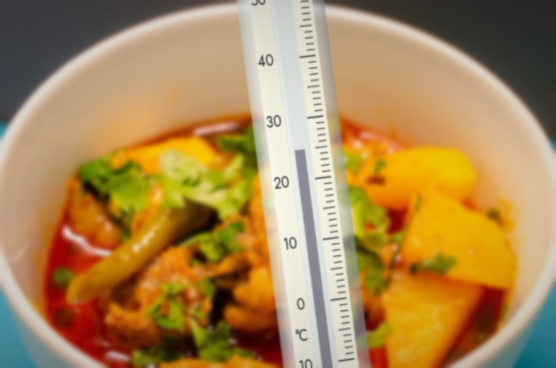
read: 25 °C
